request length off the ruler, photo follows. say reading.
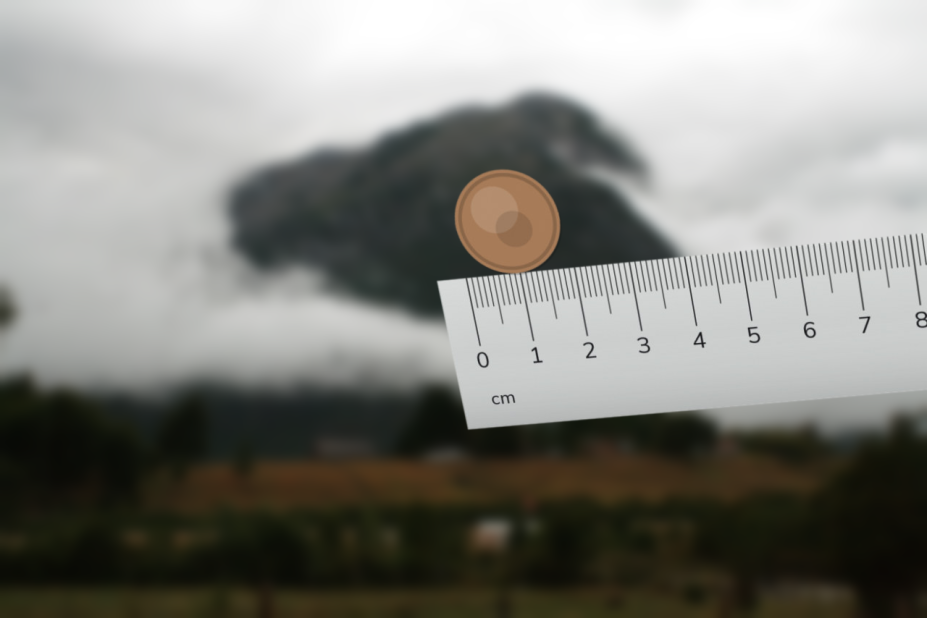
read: 1.9 cm
